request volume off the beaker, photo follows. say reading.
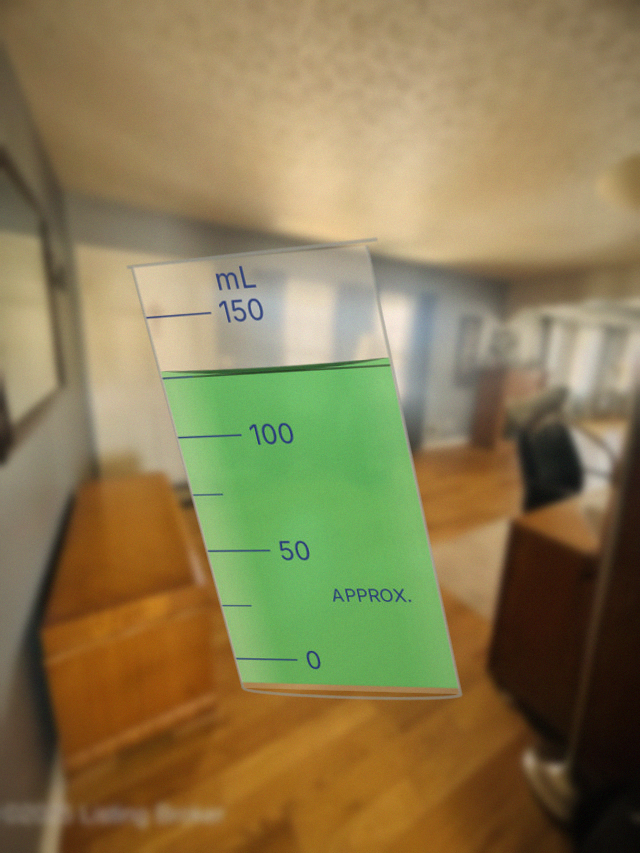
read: 125 mL
